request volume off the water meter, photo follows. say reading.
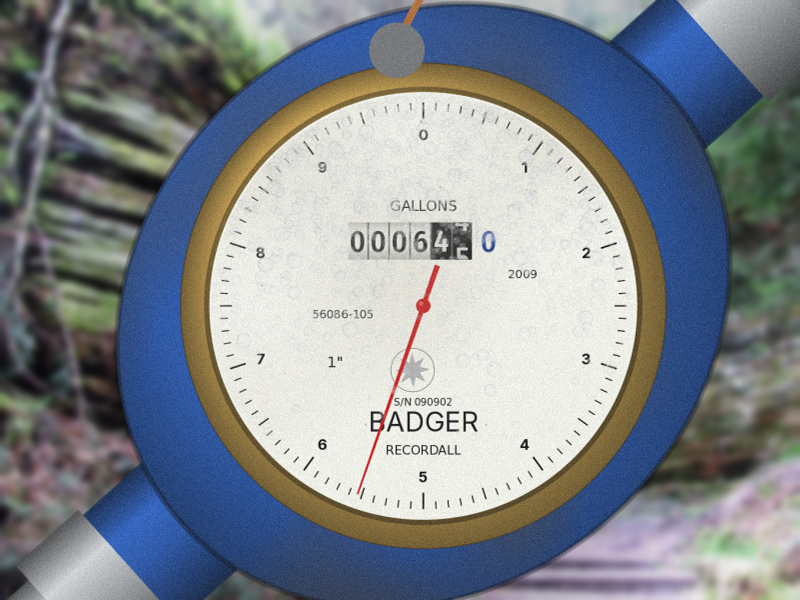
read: 6445.5 gal
